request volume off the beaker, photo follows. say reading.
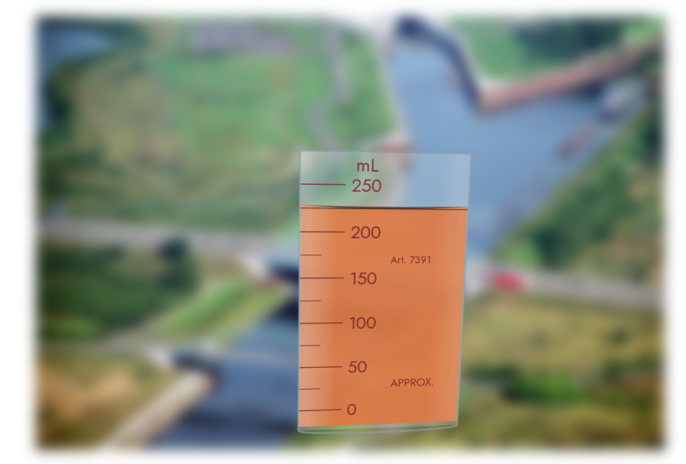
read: 225 mL
